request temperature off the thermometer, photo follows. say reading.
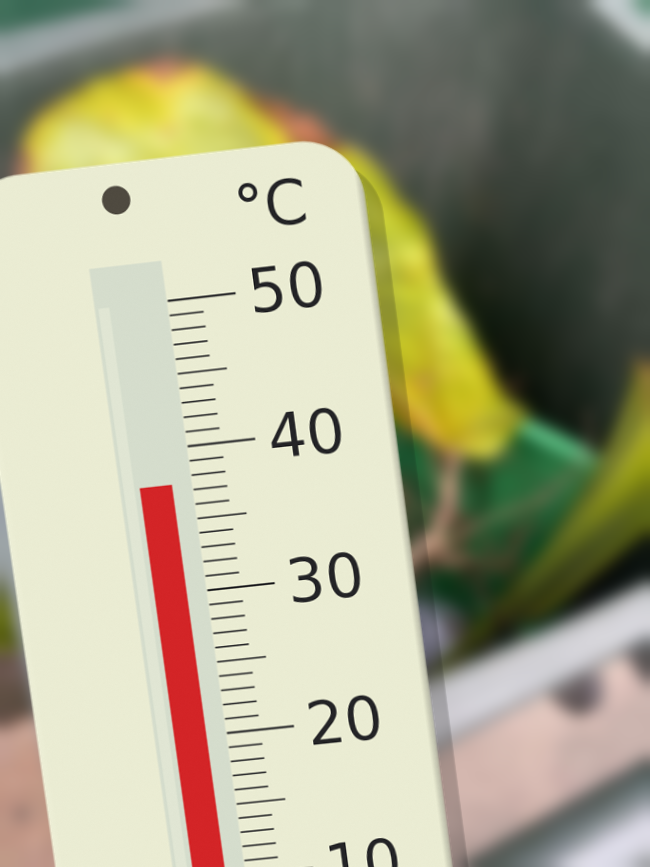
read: 37.5 °C
